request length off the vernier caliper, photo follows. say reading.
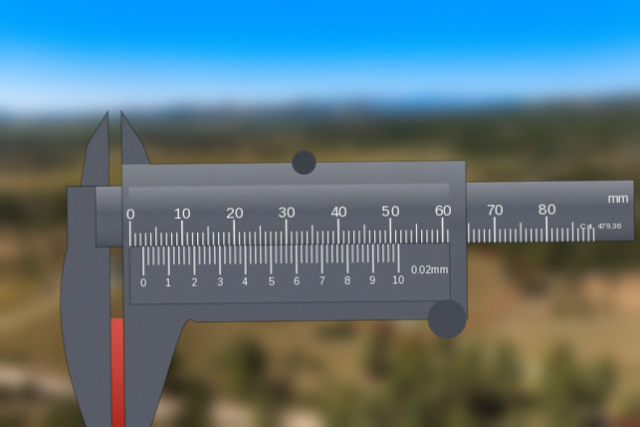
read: 2.5 mm
